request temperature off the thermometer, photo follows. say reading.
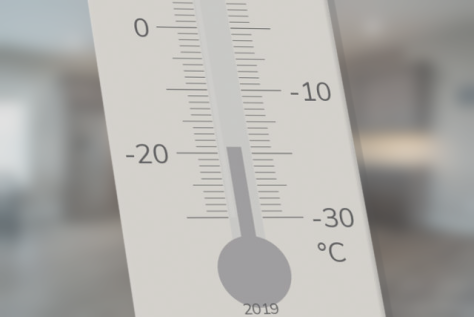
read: -19 °C
